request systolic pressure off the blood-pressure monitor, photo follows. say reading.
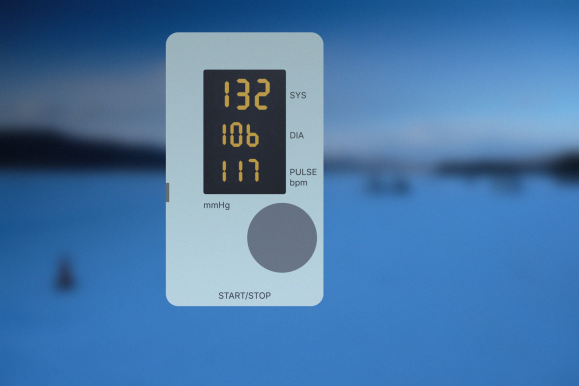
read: 132 mmHg
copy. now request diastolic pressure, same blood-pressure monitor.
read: 106 mmHg
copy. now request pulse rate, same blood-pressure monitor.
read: 117 bpm
